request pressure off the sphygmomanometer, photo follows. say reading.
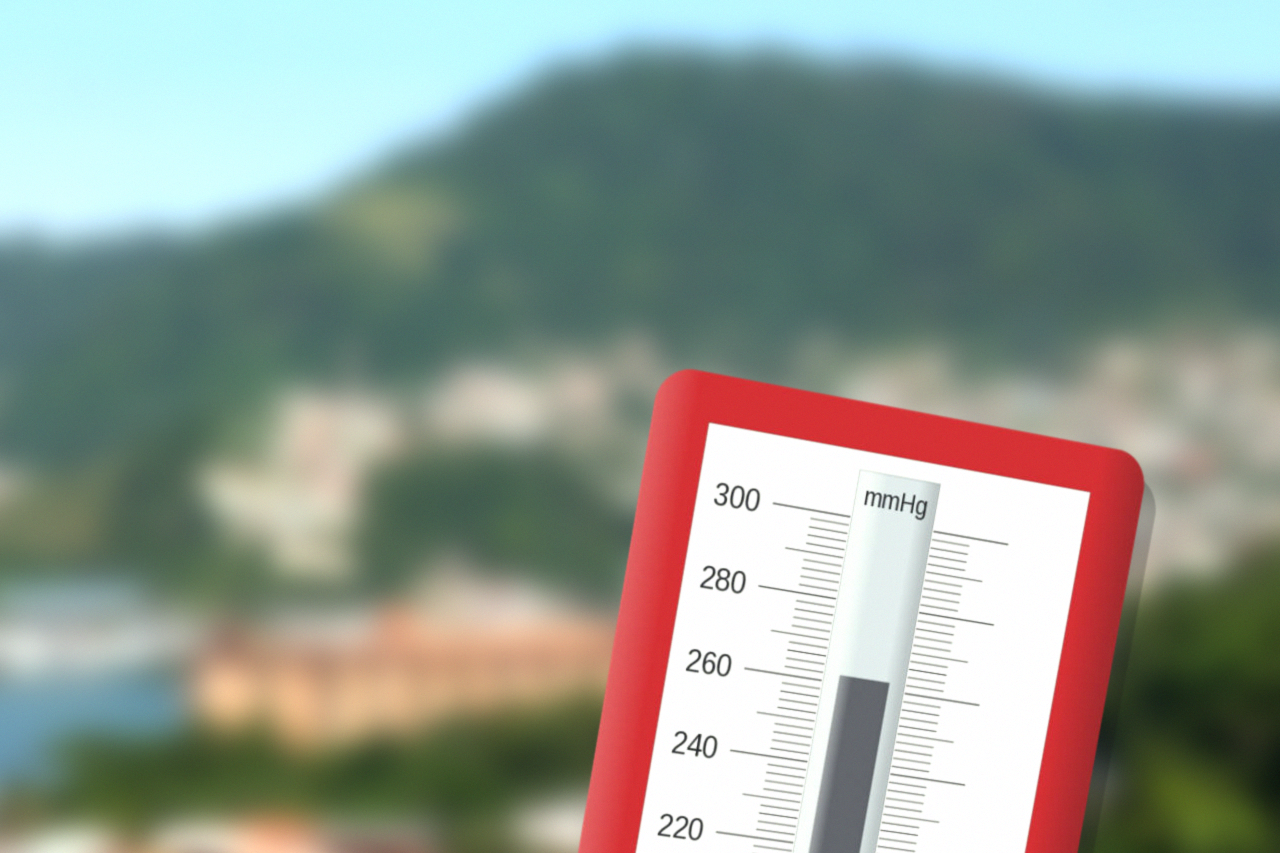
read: 262 mmHg
